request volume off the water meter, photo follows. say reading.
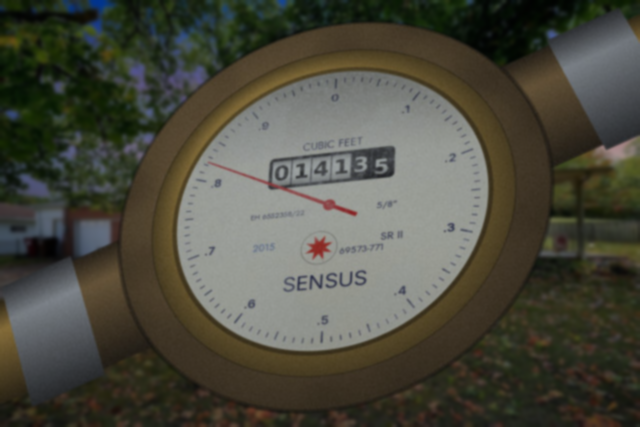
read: 14134.82 ft³
